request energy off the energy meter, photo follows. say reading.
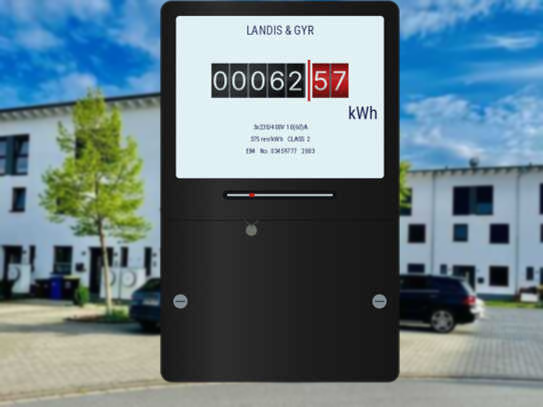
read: 62.57 kWh
